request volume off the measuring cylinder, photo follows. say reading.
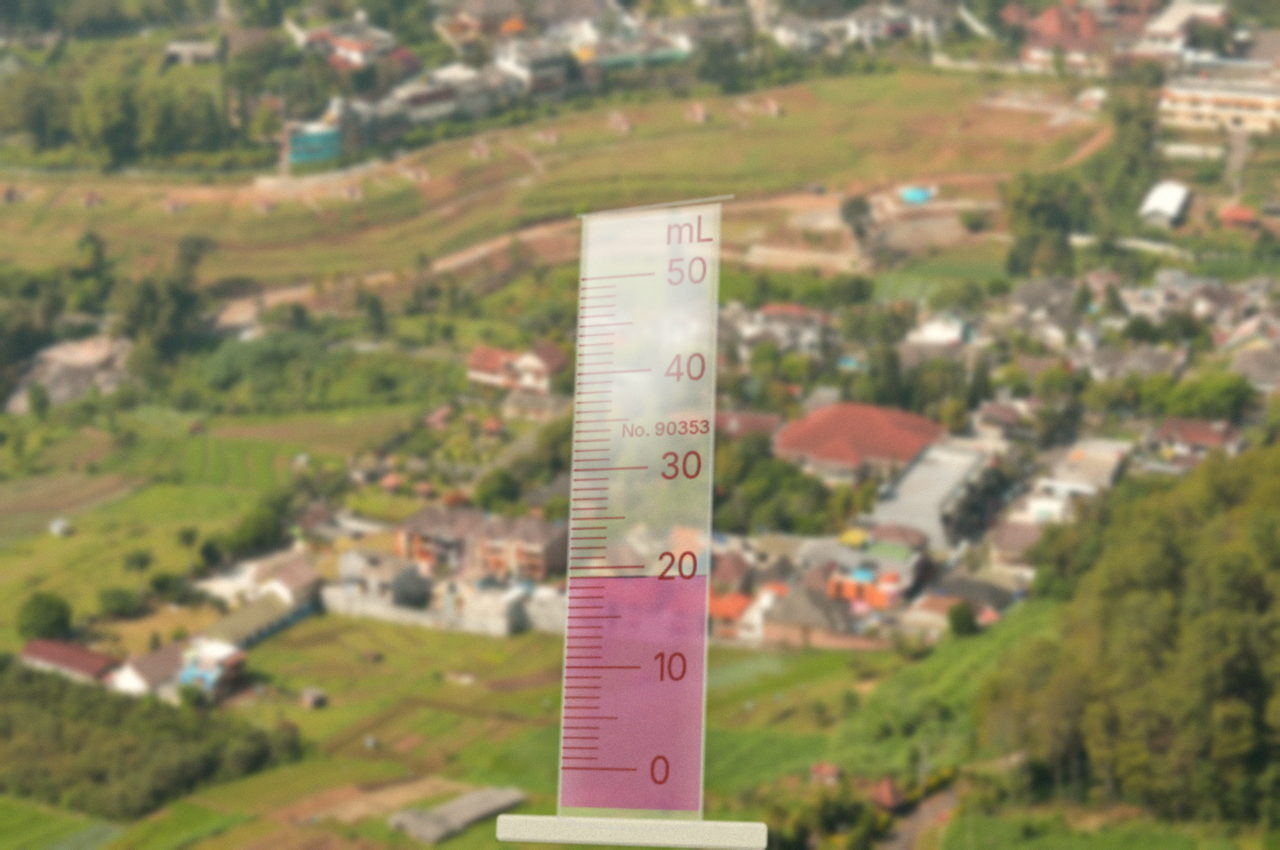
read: 19 mL
